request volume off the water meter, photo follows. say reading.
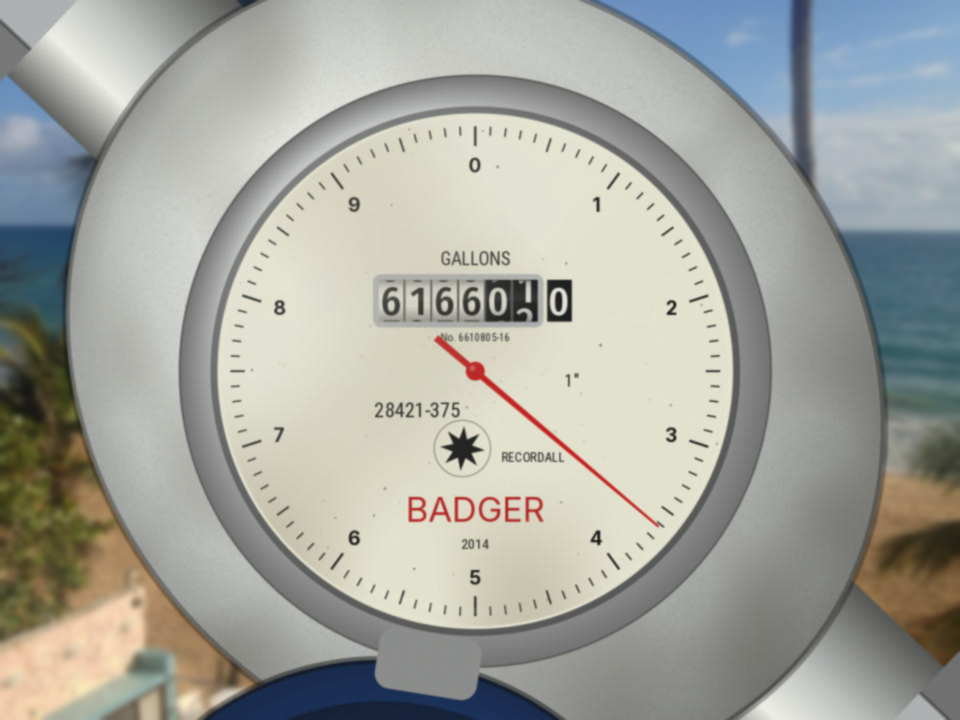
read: 6166013.6 gal
